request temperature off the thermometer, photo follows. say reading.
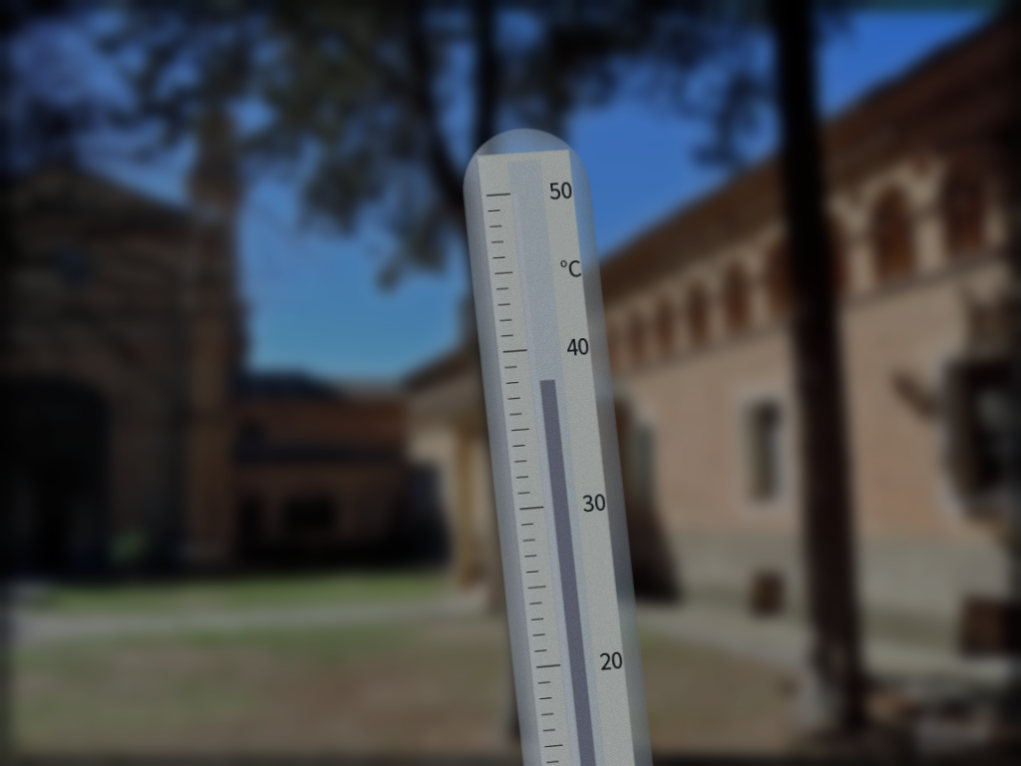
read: 38 °C
